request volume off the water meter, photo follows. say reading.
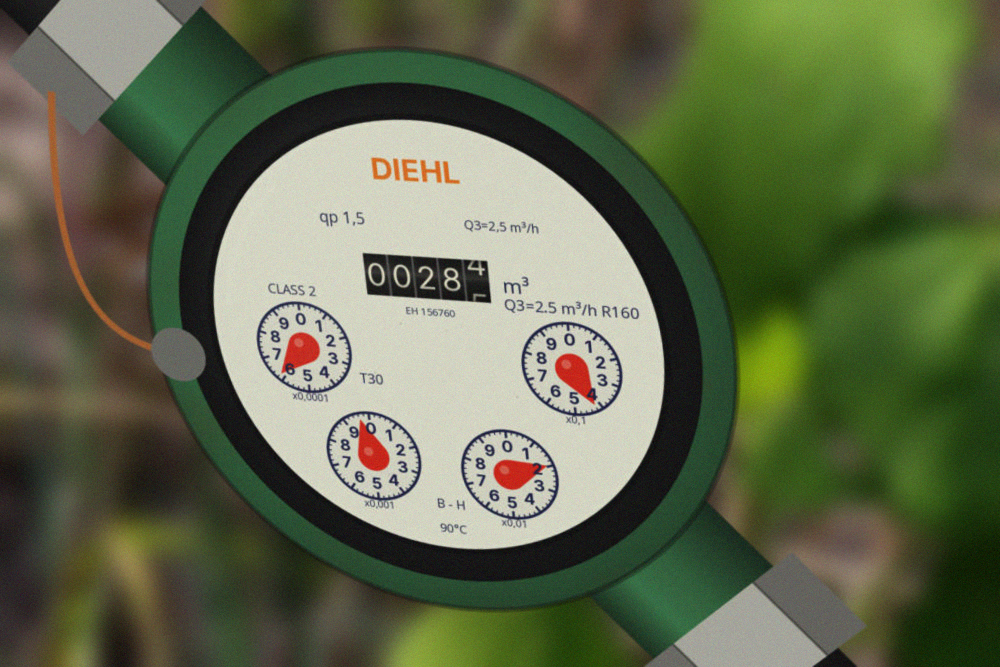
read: 284.4196 m³
